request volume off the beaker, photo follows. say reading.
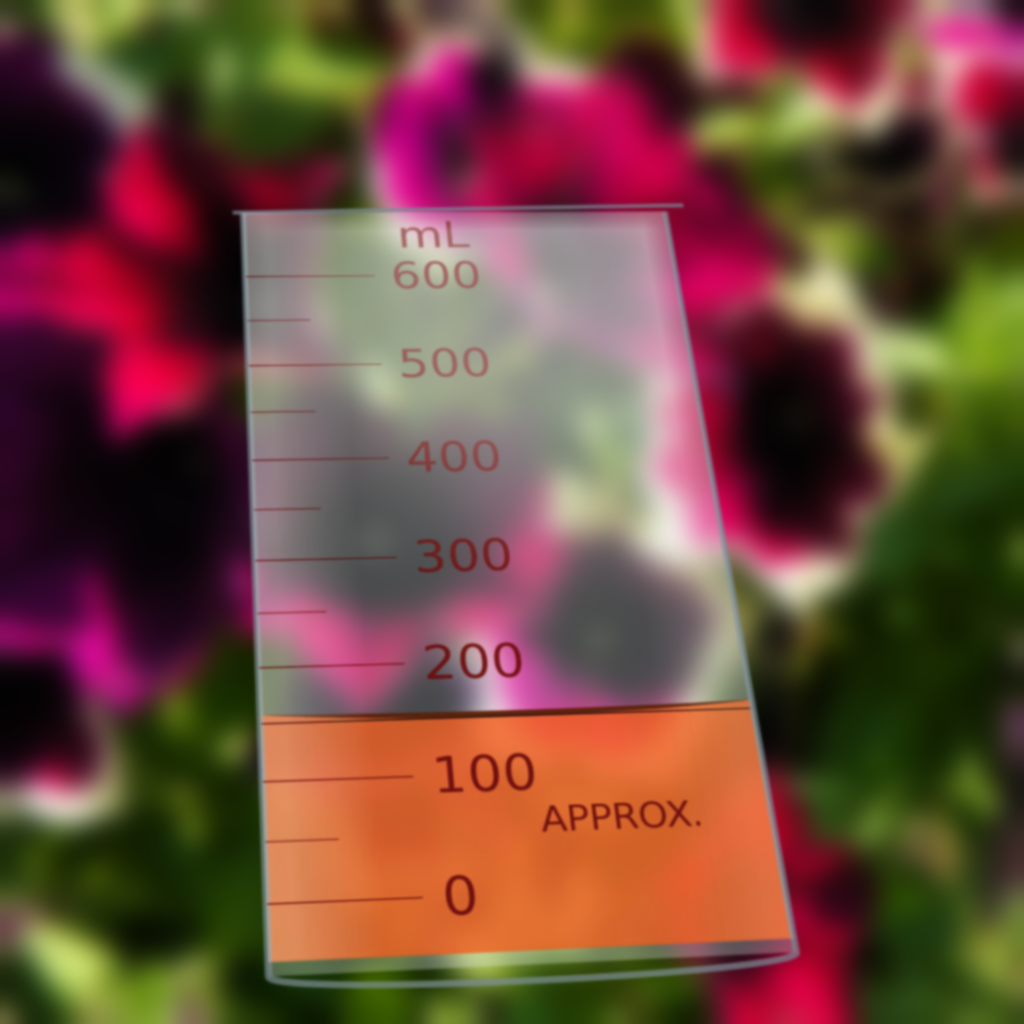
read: 150 mL
